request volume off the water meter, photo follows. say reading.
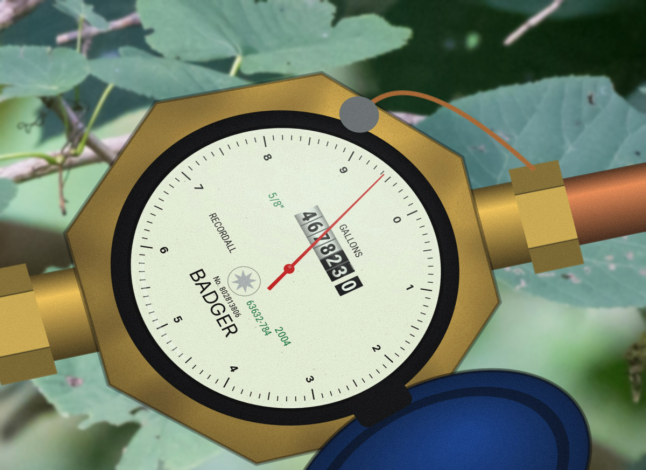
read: 4678229.4 gal
